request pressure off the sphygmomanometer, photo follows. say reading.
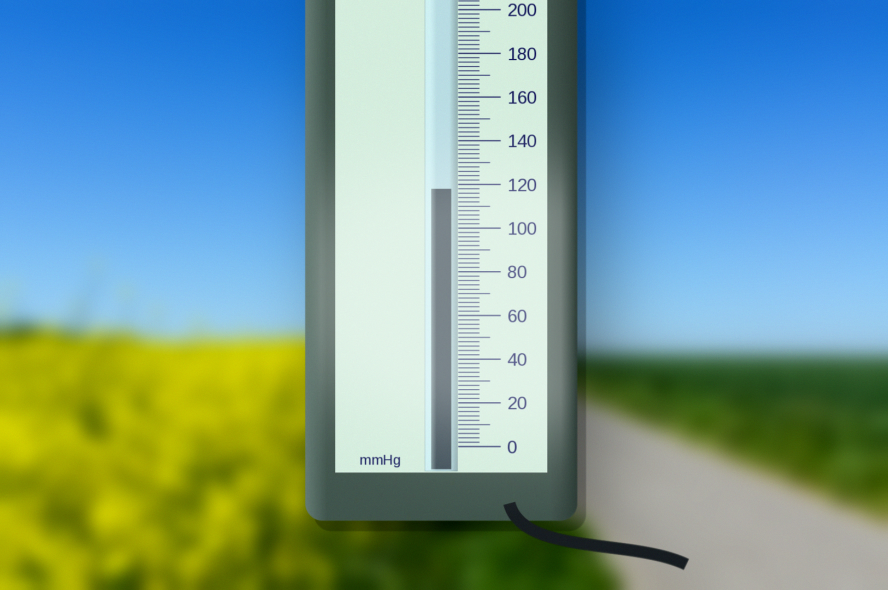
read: 118 mmHg
